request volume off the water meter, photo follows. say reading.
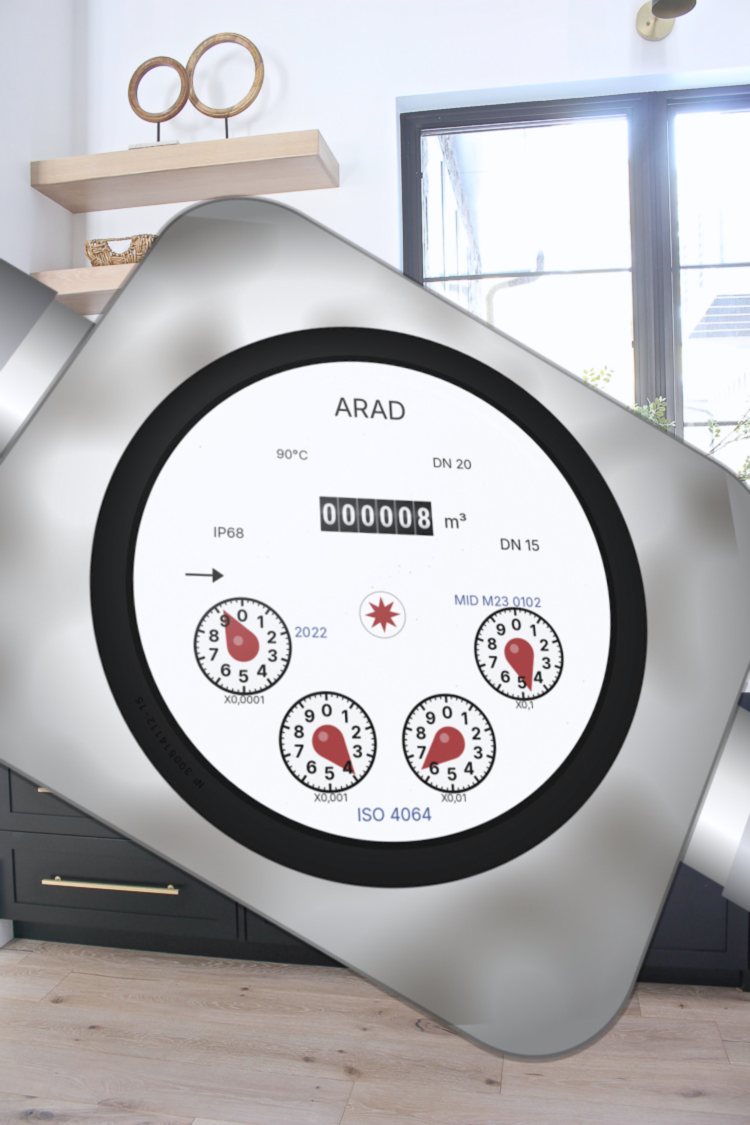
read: 8.4639 m³
